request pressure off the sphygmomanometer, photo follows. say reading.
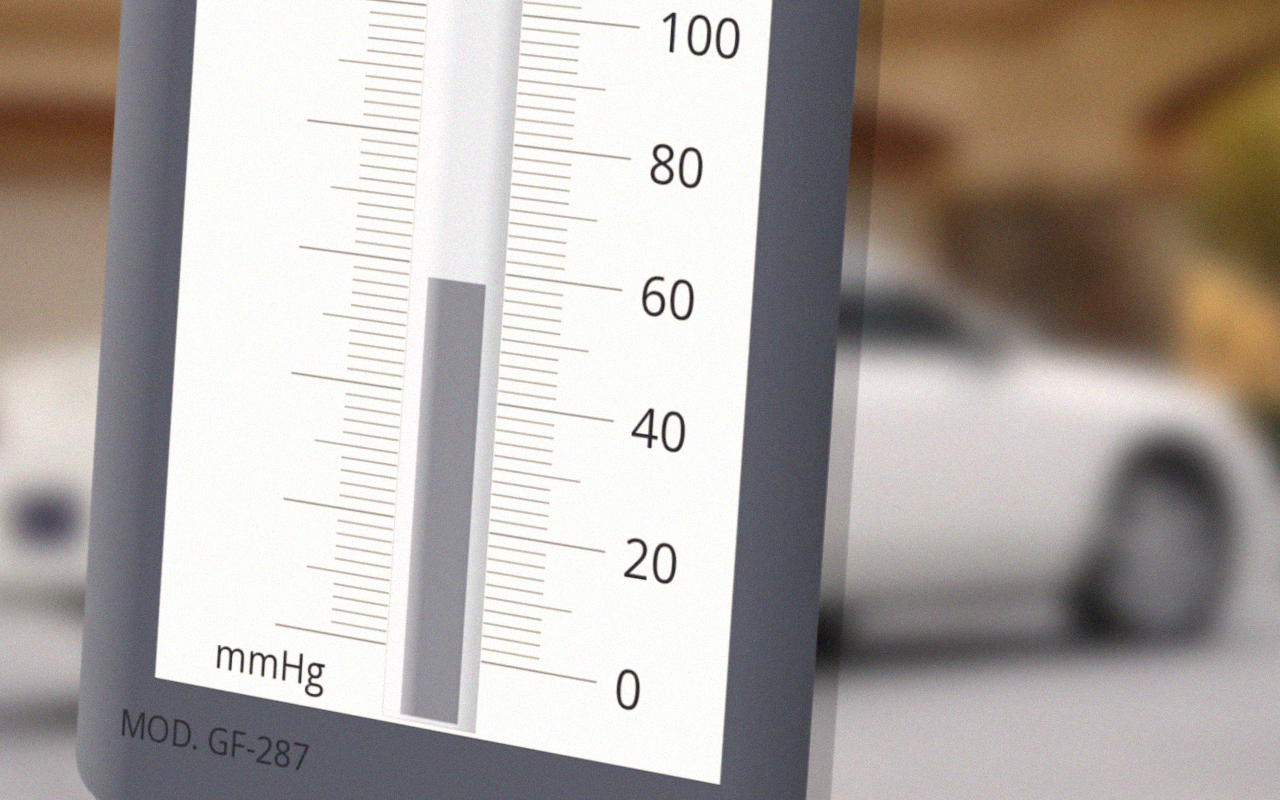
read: 58 mmHg
